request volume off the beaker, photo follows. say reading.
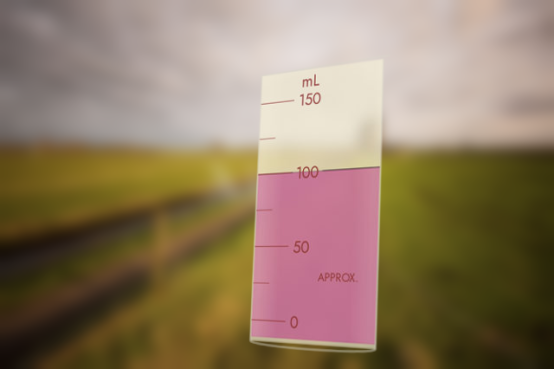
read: 100 mL
